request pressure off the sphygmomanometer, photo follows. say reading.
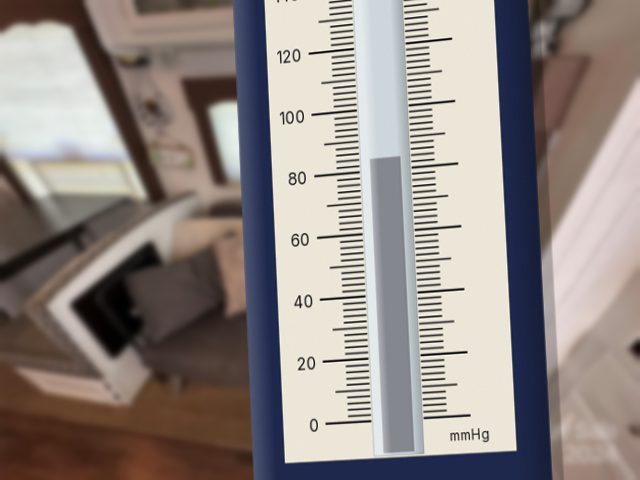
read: 84 mmHg
